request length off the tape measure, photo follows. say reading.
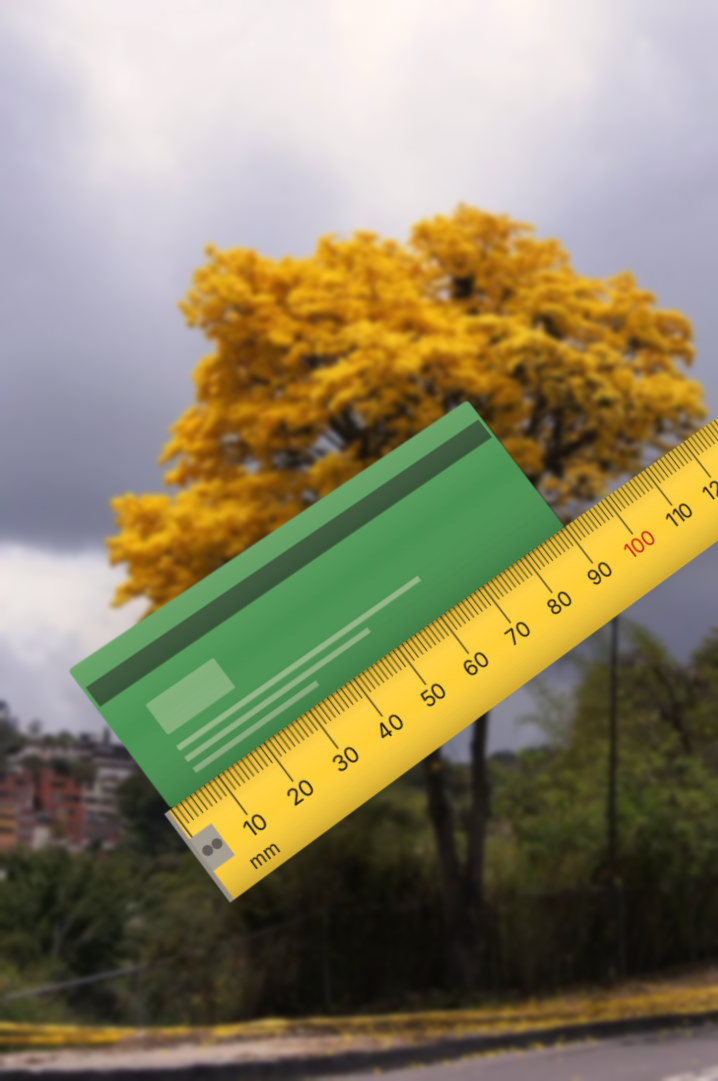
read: 90 mm
